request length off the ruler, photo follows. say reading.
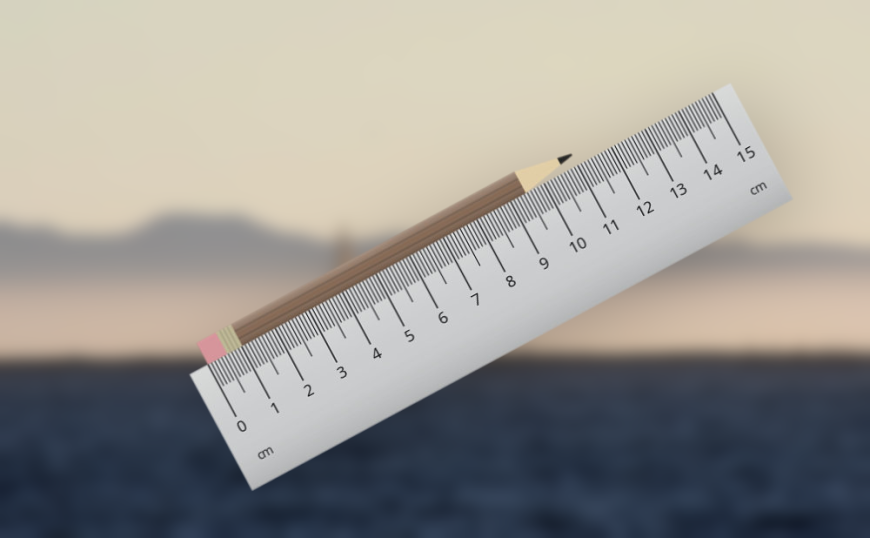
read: 11 cm
